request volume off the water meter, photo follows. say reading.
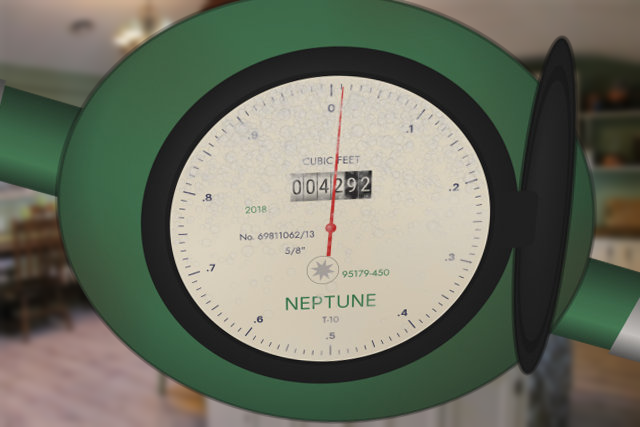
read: 4292.01 ft³
